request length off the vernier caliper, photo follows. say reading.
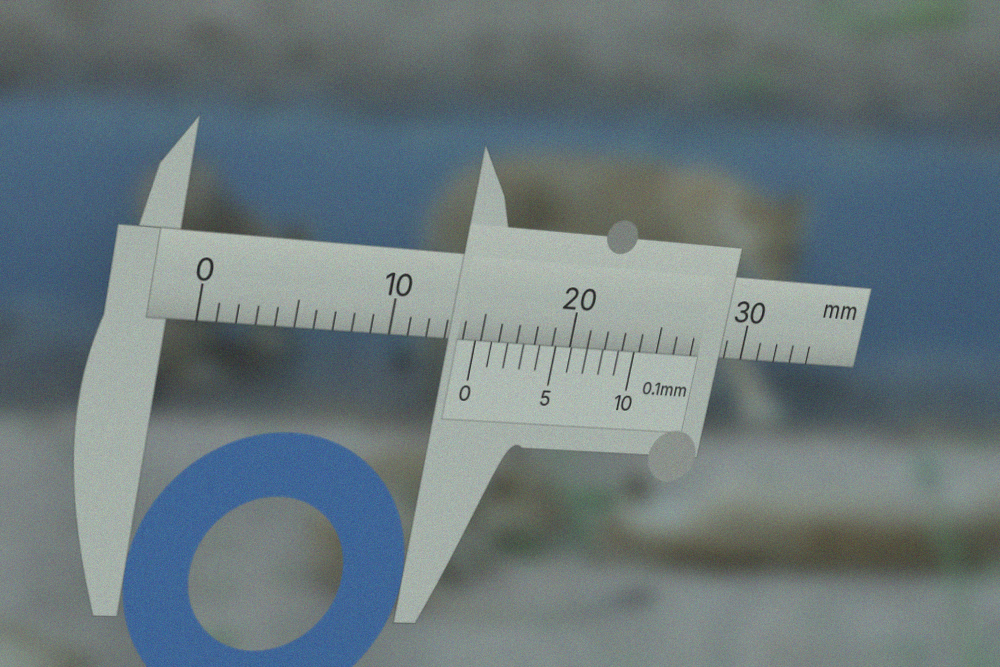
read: 14.7 mm
